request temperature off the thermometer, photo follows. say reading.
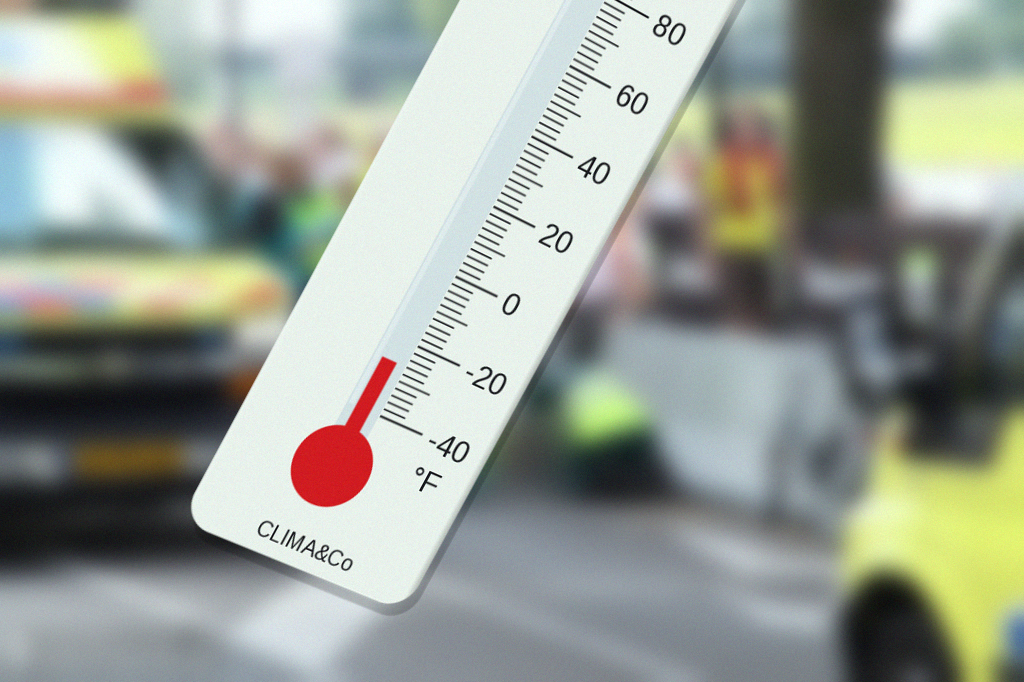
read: -26 °F
